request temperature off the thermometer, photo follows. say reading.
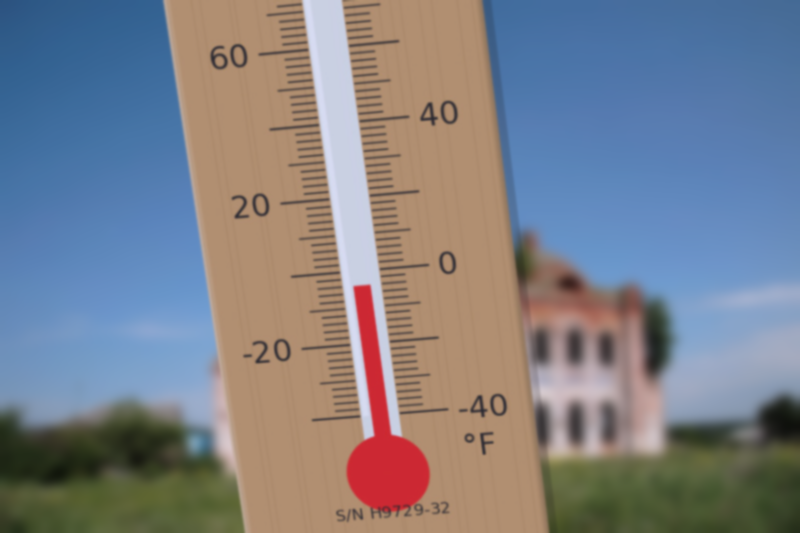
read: -4 °F
